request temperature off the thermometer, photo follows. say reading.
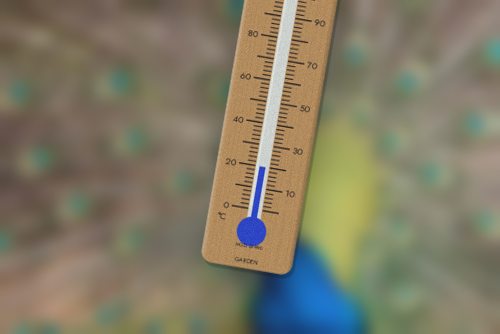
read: 20 °C
